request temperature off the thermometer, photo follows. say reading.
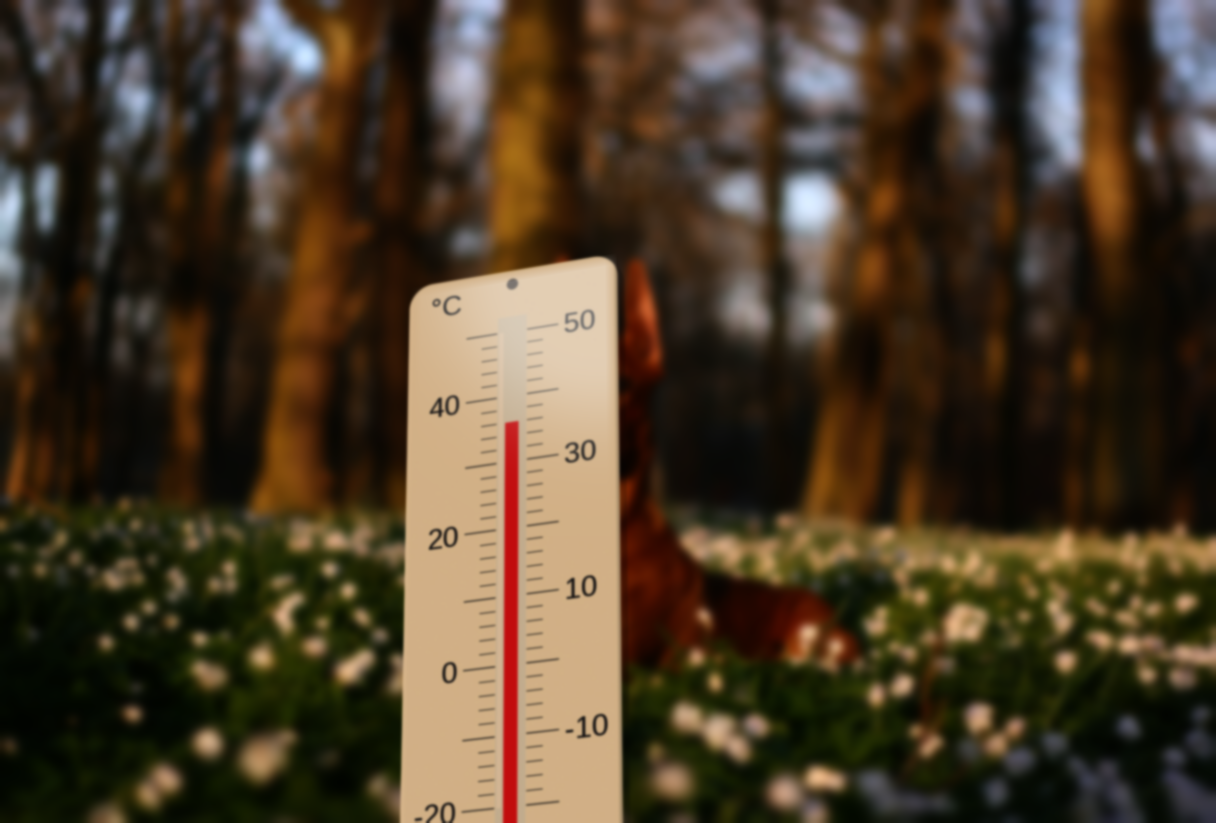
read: 36 °C
